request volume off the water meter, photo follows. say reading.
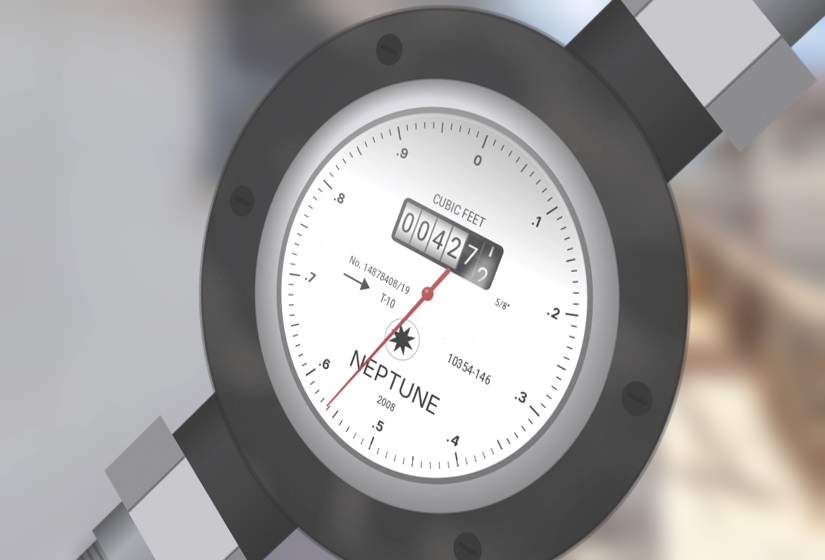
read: 4271.56 ft³
